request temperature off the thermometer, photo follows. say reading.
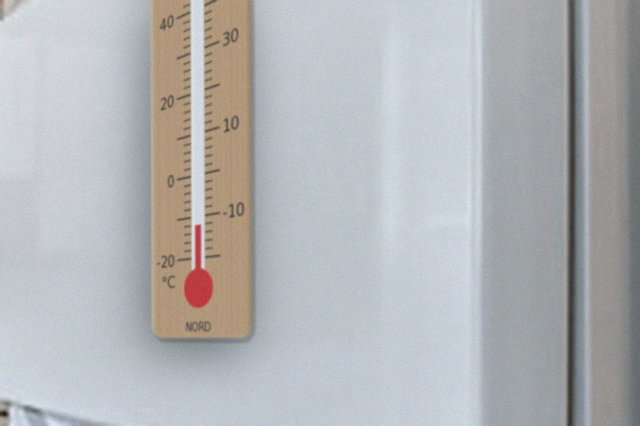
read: -12 °C
